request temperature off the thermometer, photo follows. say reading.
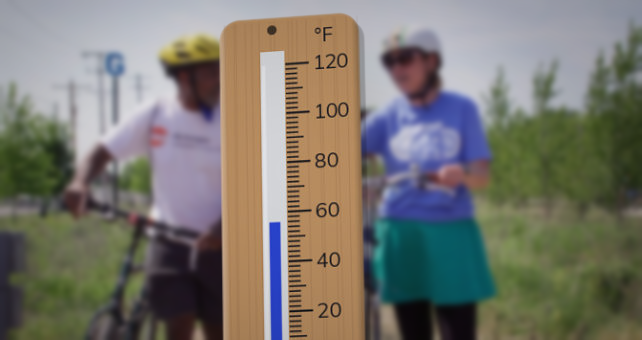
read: 56 °F
